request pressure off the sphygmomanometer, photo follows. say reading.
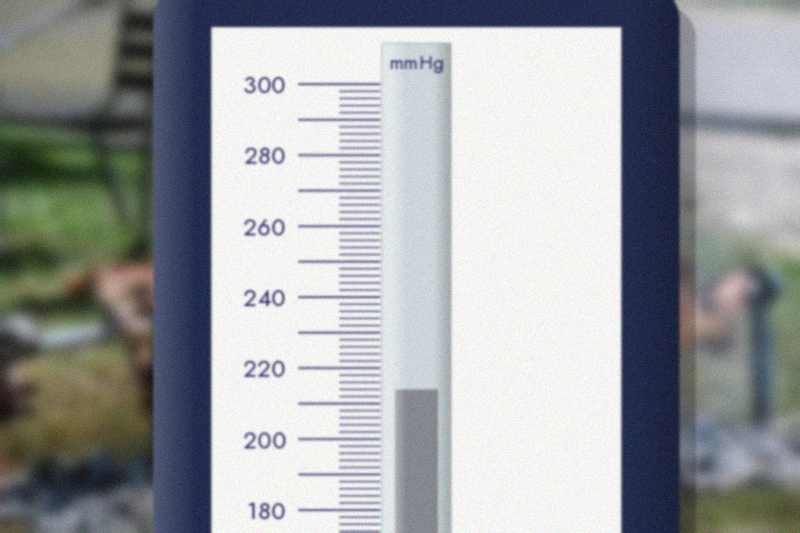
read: 214 mmHg
